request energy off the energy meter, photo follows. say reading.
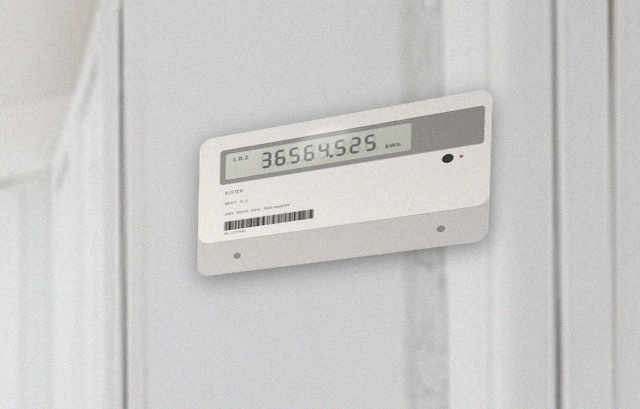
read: 36564.525 kWh
